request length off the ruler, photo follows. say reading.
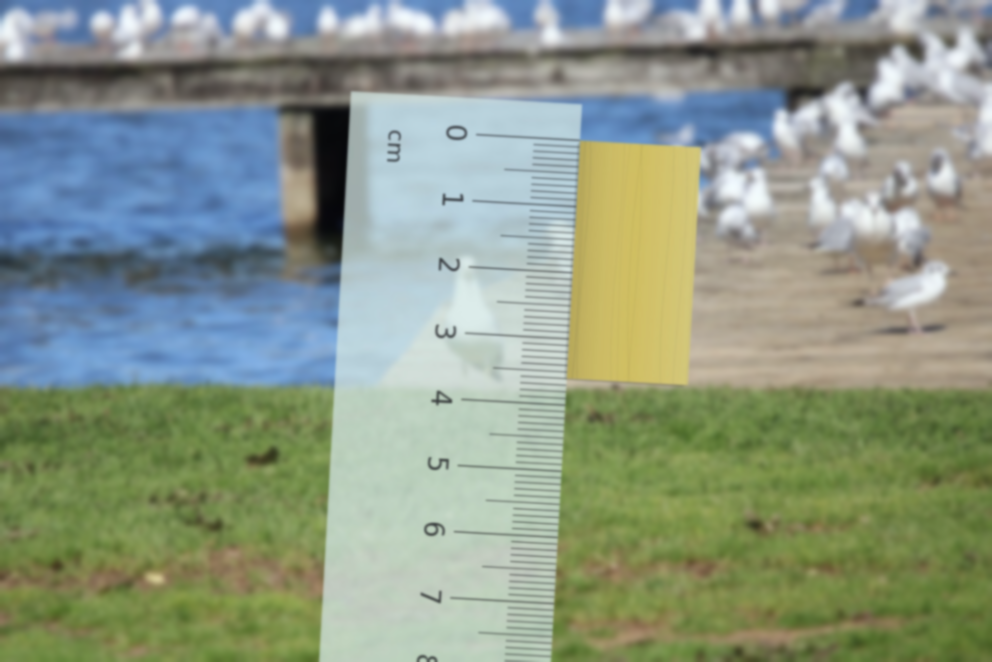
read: 3.6 cm
